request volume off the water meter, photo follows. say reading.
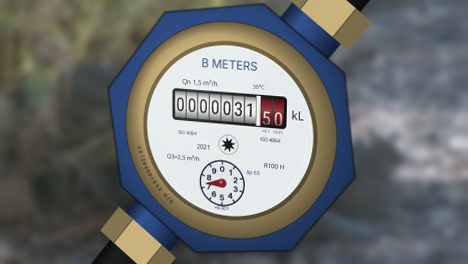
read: 31.497 kL
